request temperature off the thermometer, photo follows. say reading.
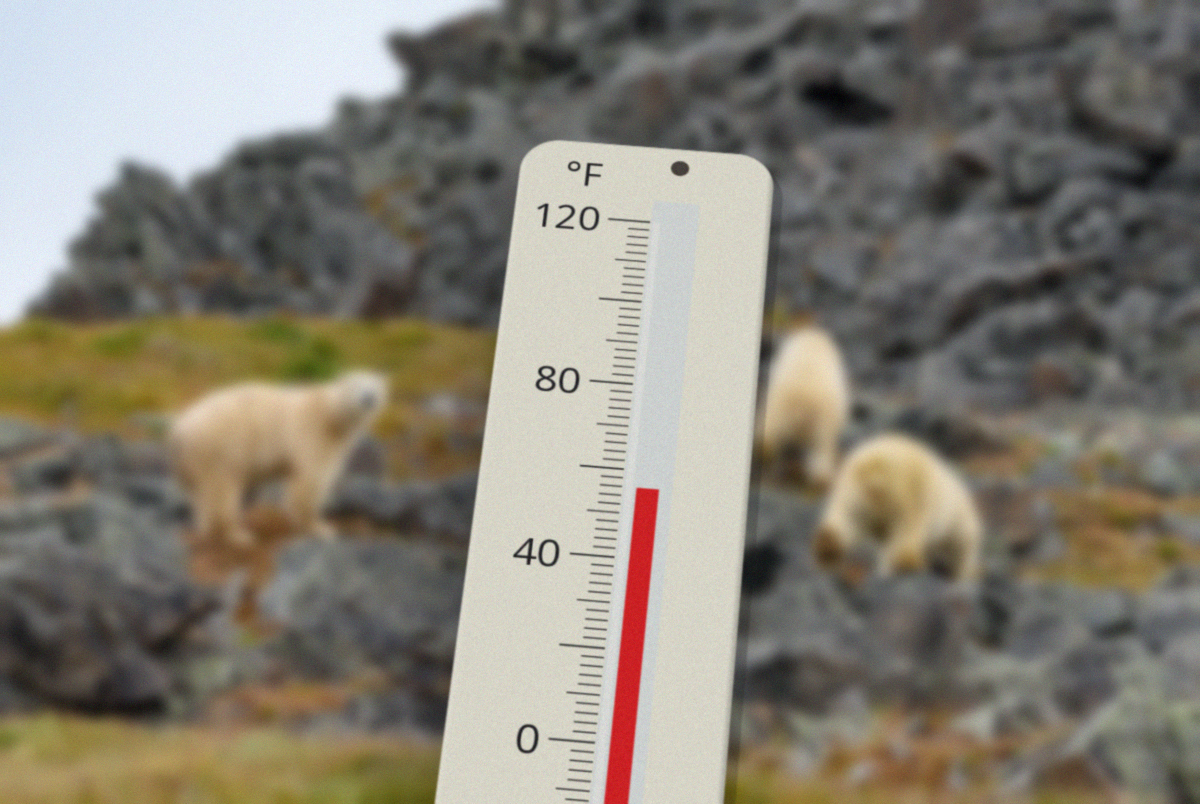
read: 56 °F
